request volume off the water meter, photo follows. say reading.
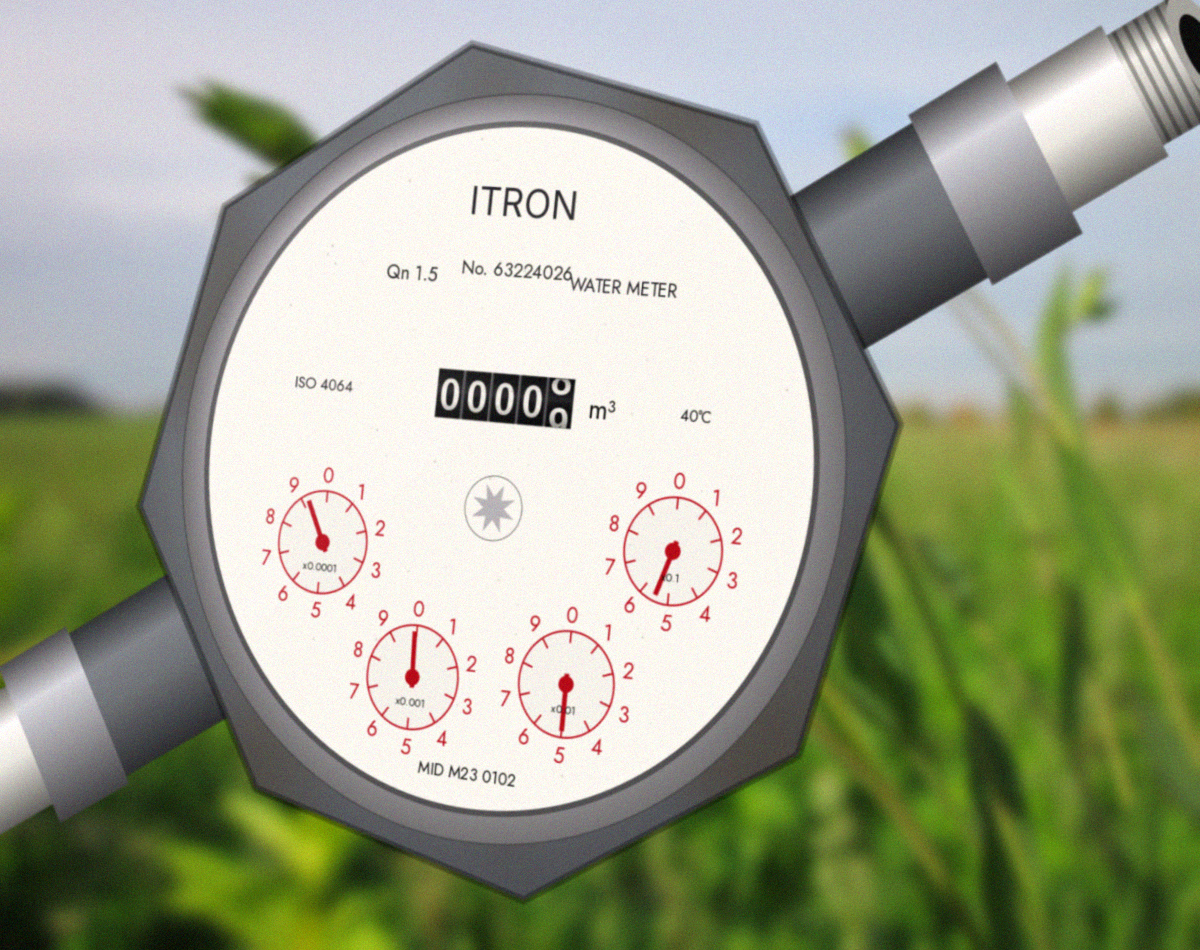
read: 8.5499 m³
